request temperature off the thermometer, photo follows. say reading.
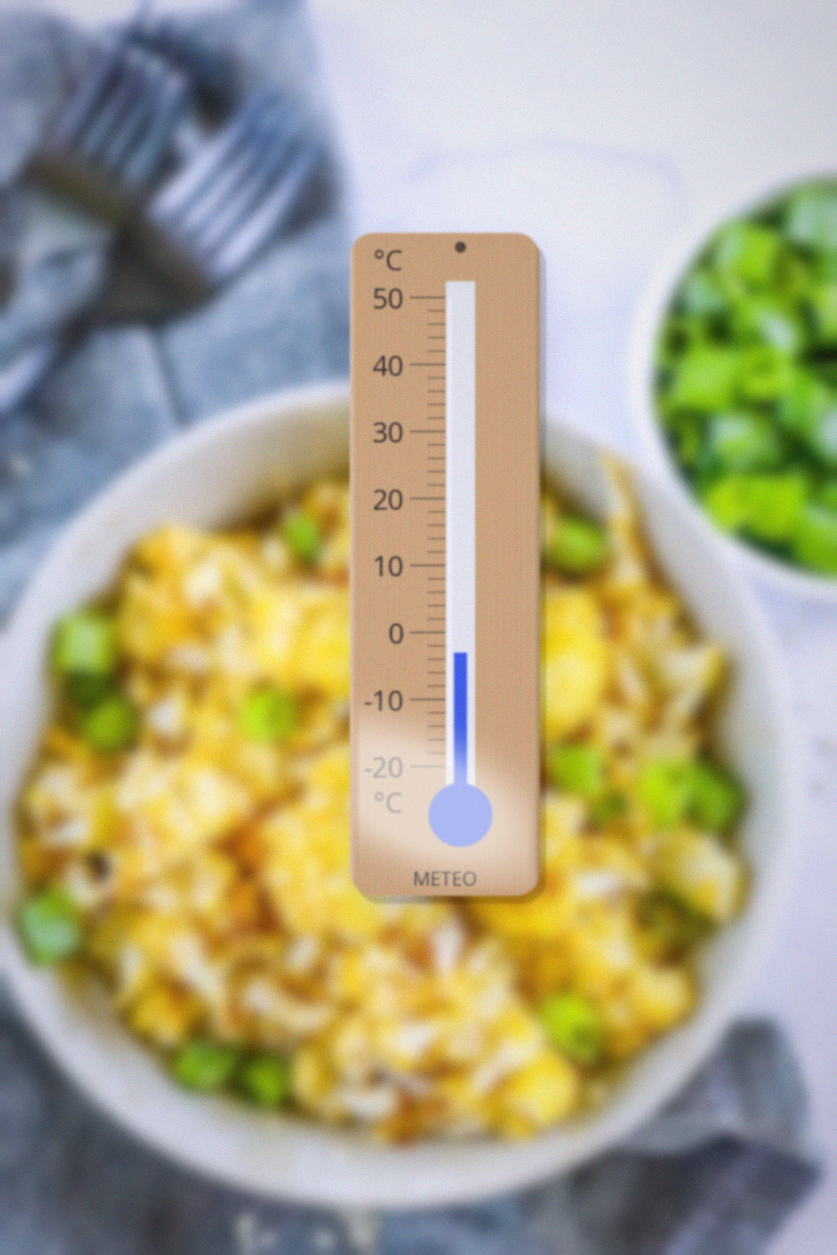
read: -3 °C
